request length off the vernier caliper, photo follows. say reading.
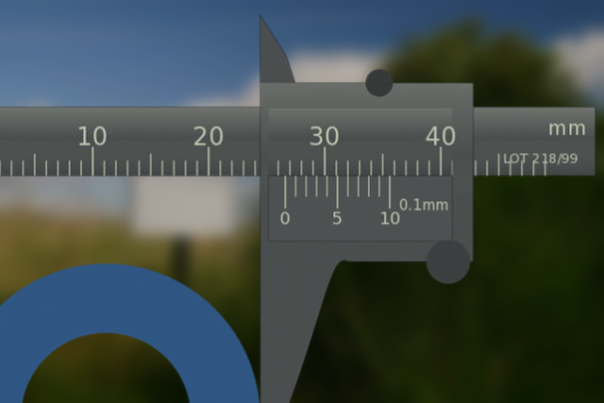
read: 26.6 mm
